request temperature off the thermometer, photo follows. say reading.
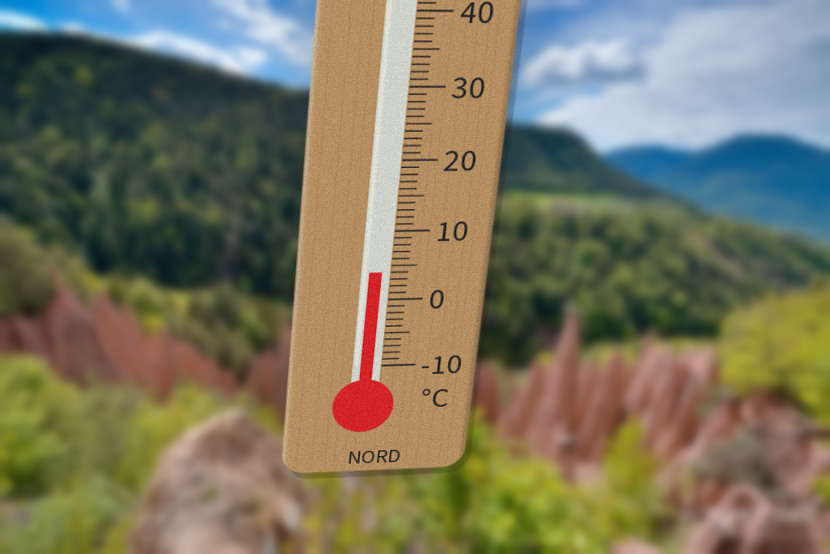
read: 4 °C
